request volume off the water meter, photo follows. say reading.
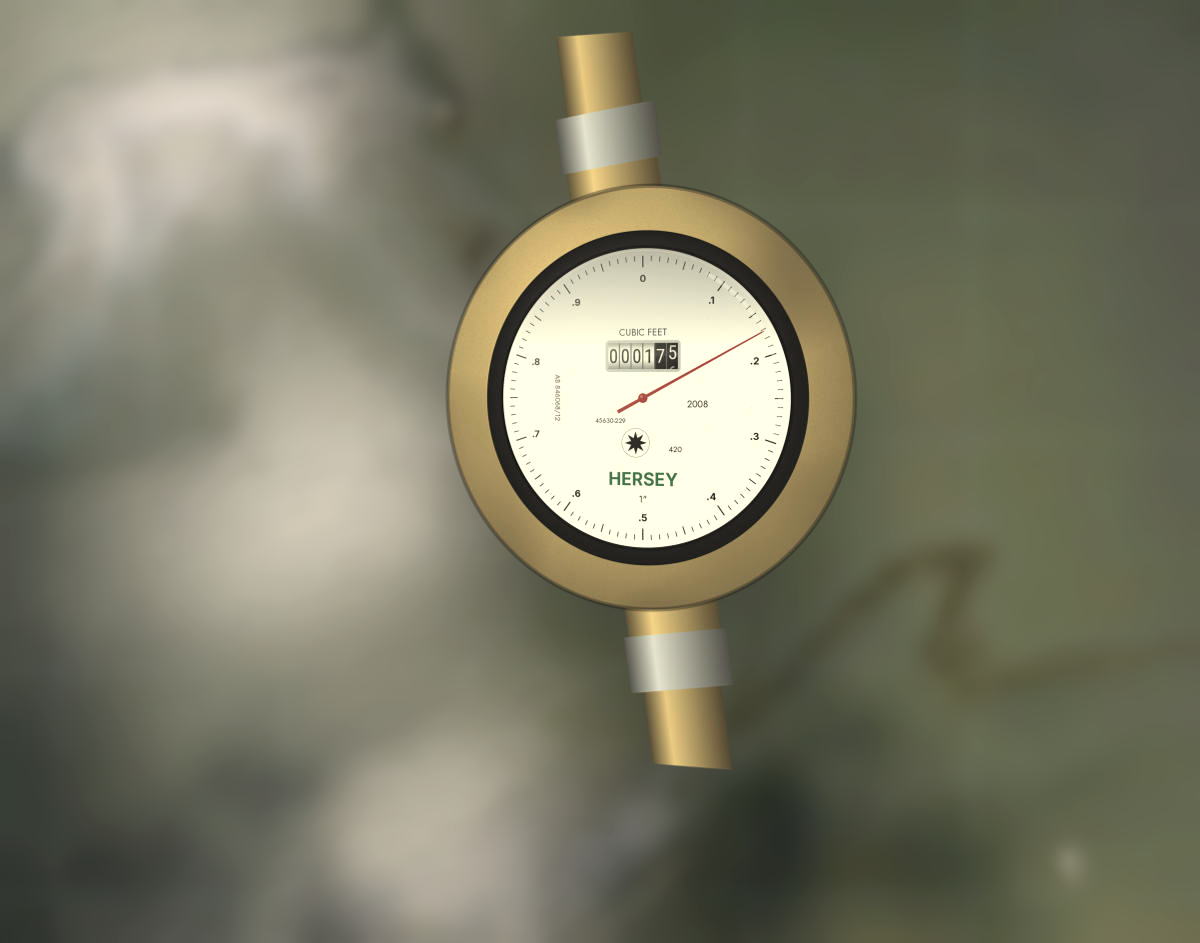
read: 175.17 ft³
